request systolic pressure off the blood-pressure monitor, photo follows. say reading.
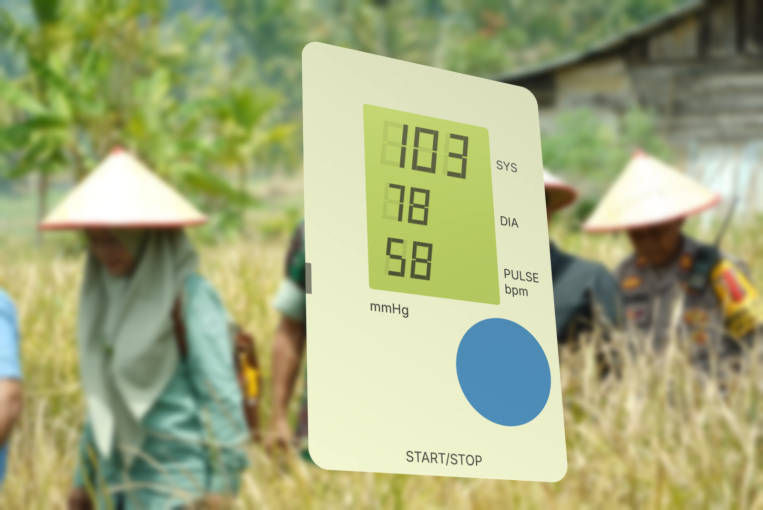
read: 103 mmHg
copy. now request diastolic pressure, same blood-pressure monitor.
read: 78 mmHg
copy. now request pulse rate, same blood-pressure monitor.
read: 58 bpm
